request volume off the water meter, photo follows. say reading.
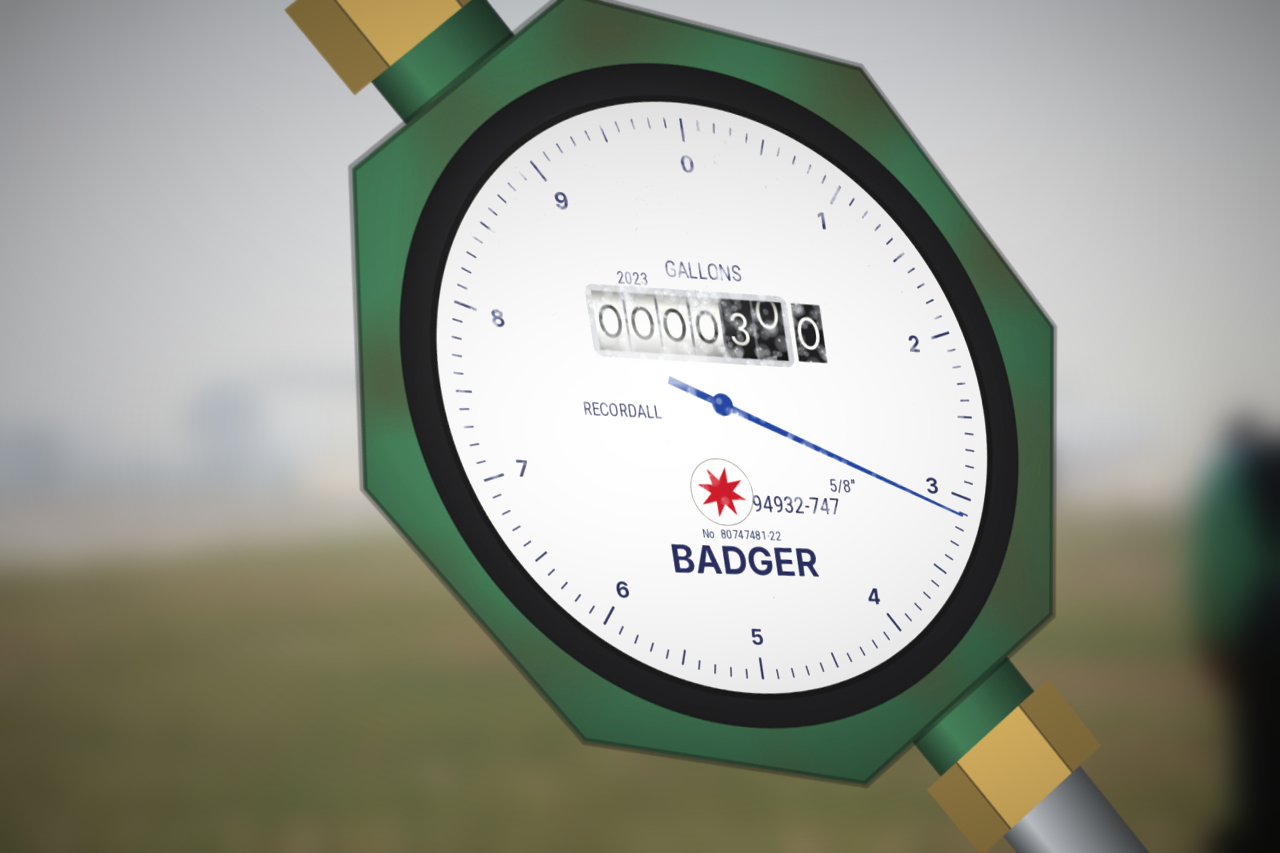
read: 303.1 gal
